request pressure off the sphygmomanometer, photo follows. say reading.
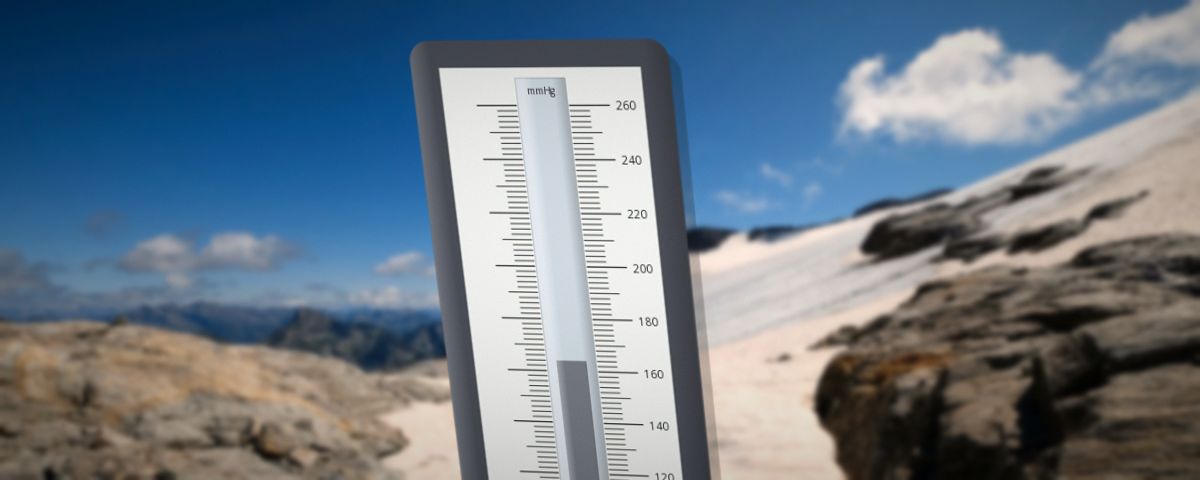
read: 164 mmHg
